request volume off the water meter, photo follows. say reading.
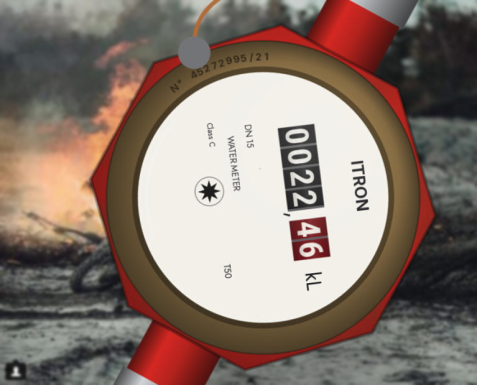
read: 22.46 kL
